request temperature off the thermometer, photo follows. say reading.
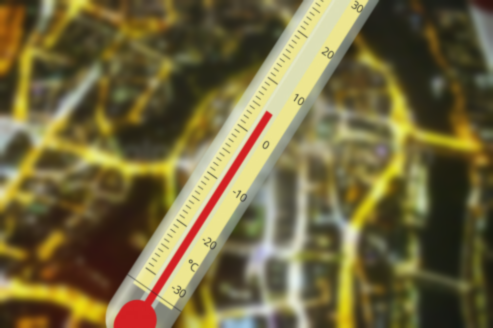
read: 5 °C
